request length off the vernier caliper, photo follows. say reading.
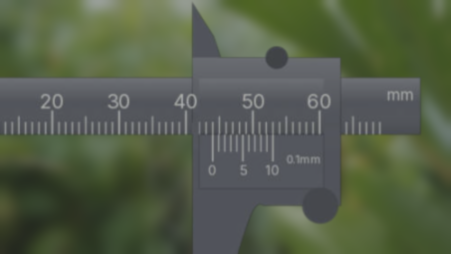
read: 44.0 mm
